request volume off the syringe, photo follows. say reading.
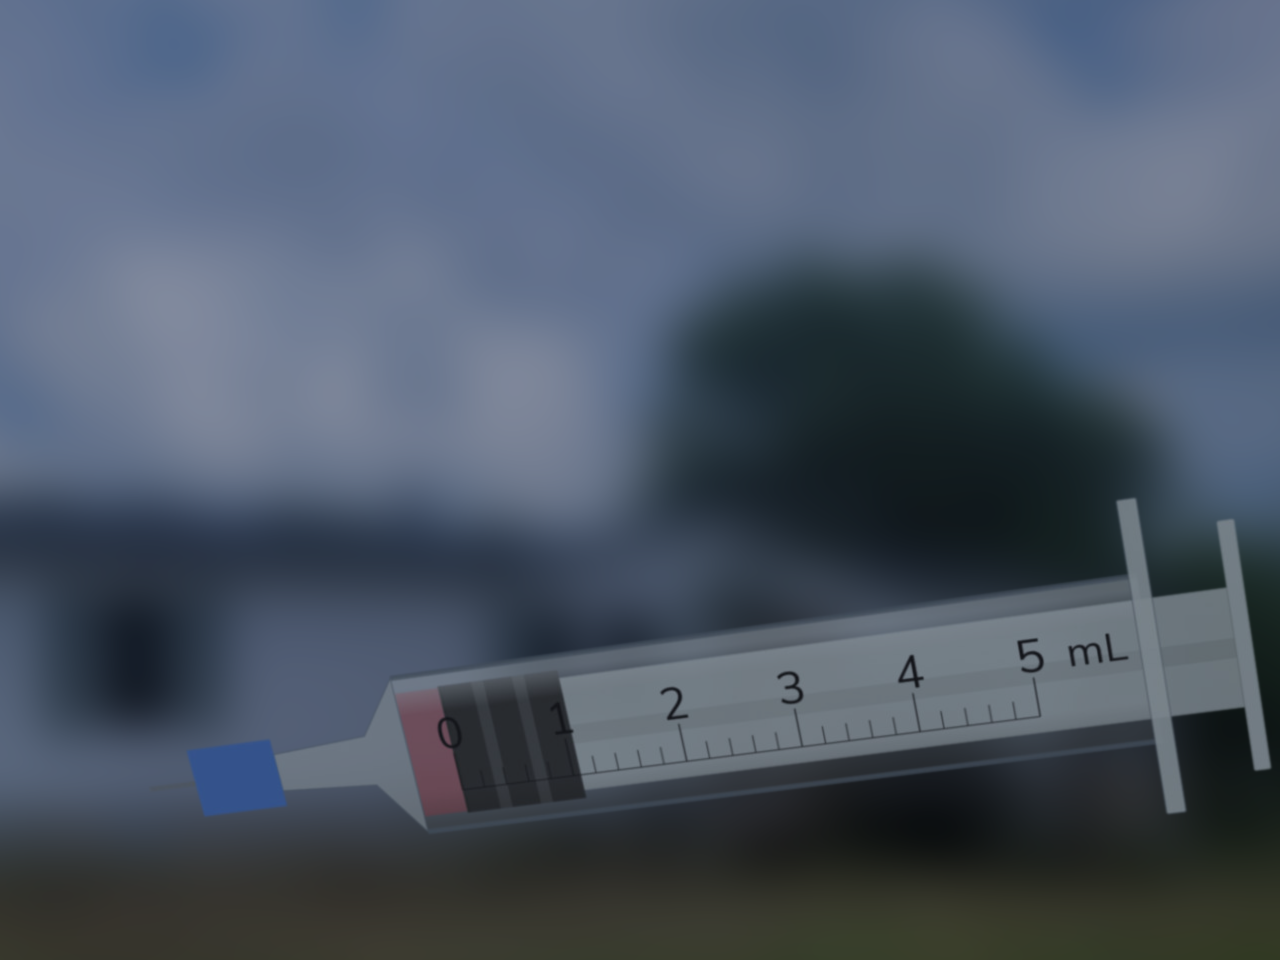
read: 0 mL
